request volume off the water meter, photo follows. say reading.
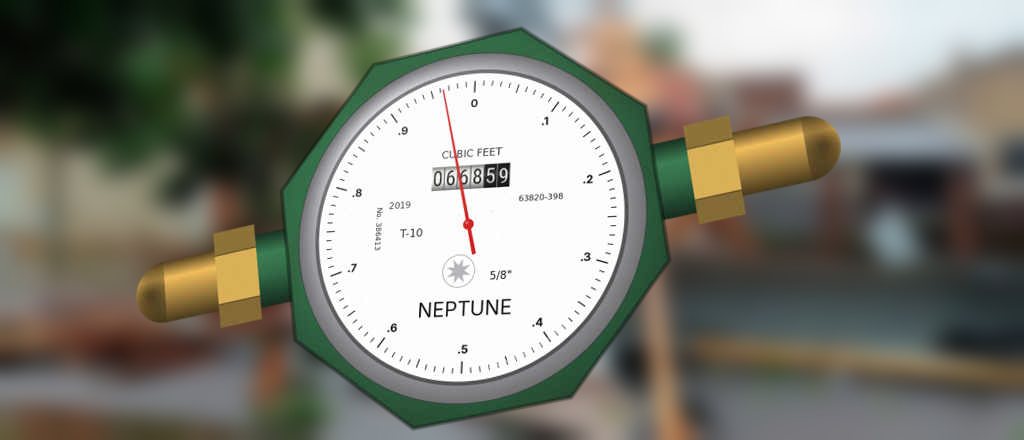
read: 66858.96 ft³
